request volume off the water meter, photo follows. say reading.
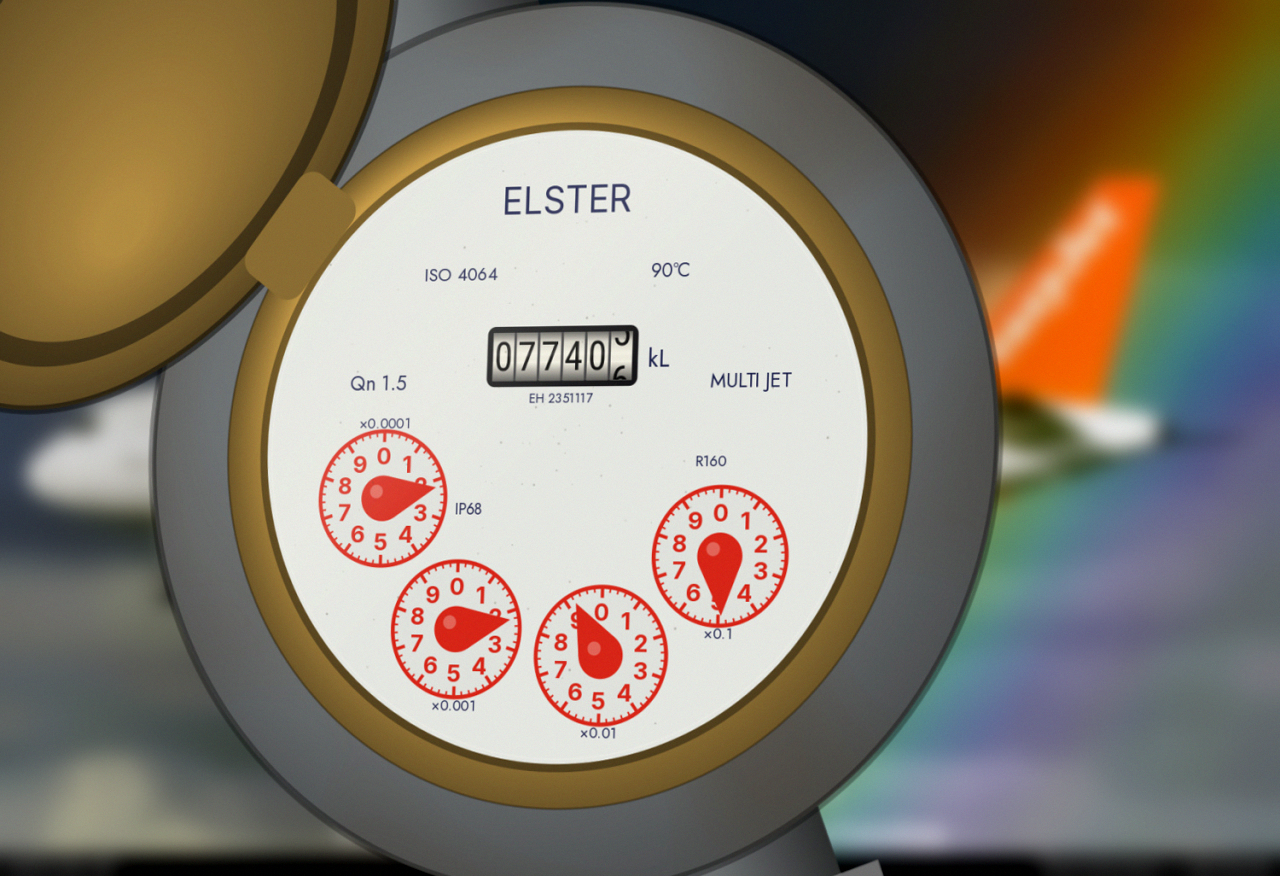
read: 77405.4922 kL
